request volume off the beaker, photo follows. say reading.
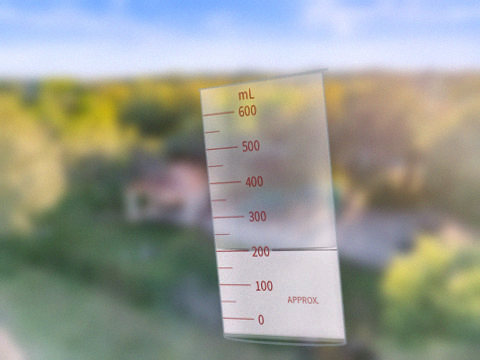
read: 200 mL
